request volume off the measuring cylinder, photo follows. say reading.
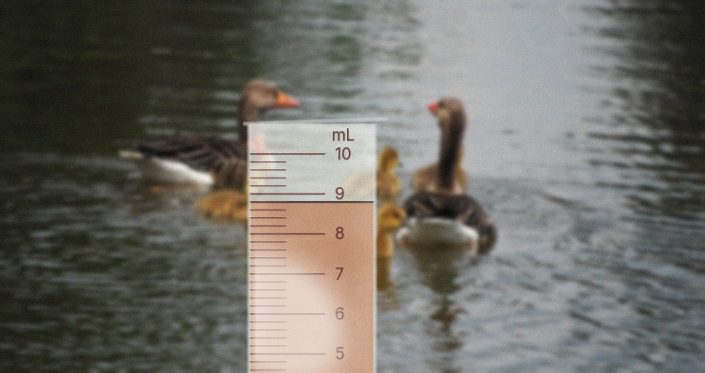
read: 8.8 mL
